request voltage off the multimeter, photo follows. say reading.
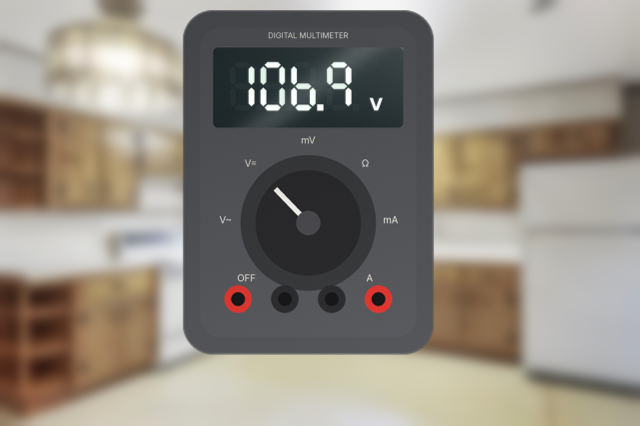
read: 106.9 V
